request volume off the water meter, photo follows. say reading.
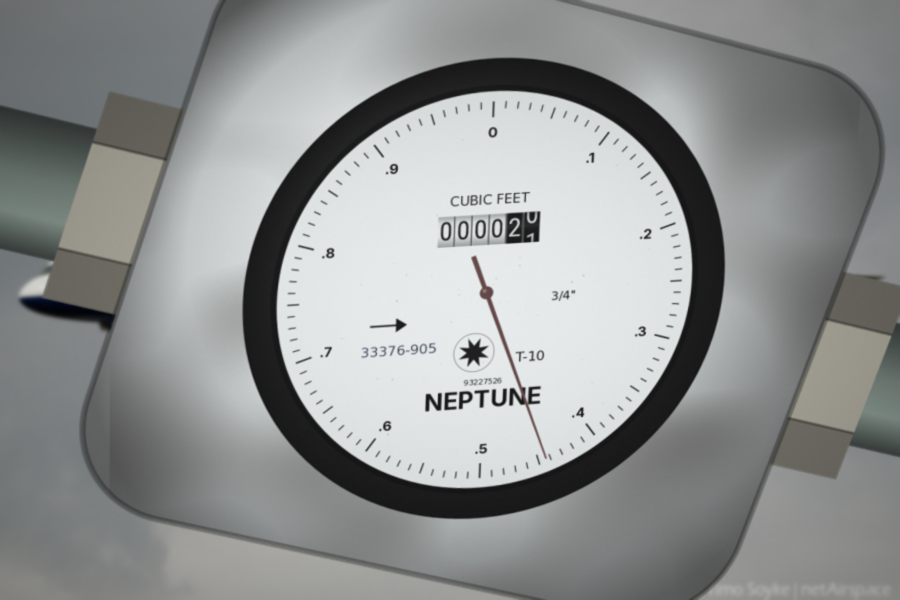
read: 20.44 ft³
